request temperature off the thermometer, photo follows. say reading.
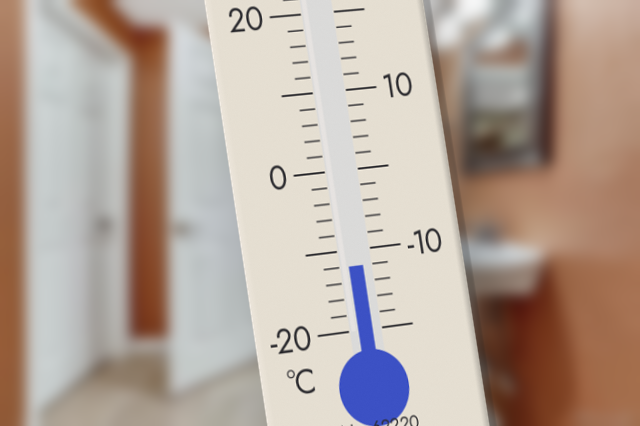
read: -12 °C
